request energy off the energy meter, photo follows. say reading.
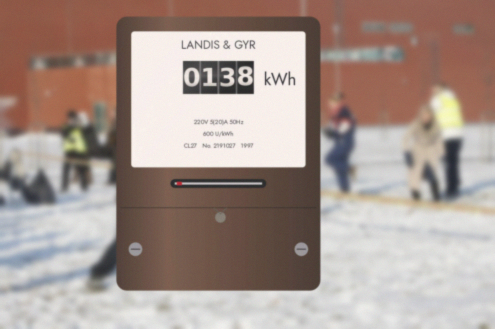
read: 138 kWh
